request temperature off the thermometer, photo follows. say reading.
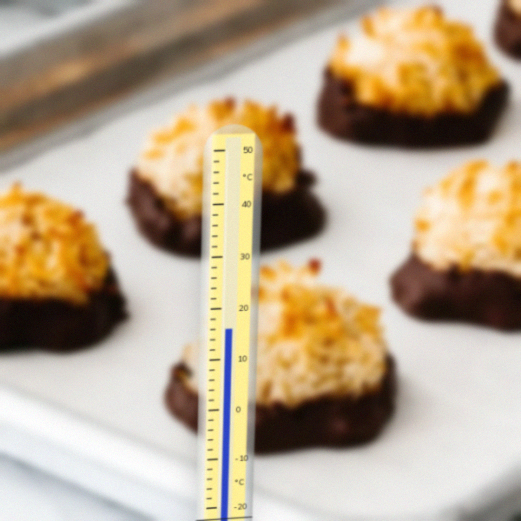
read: 16 °C
